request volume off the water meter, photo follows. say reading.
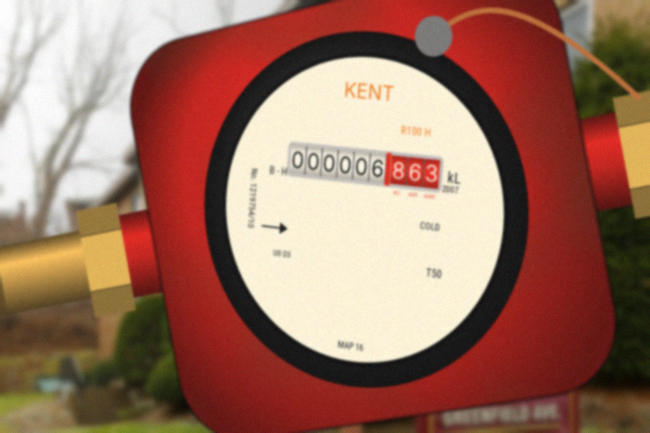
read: 6.863 kL
